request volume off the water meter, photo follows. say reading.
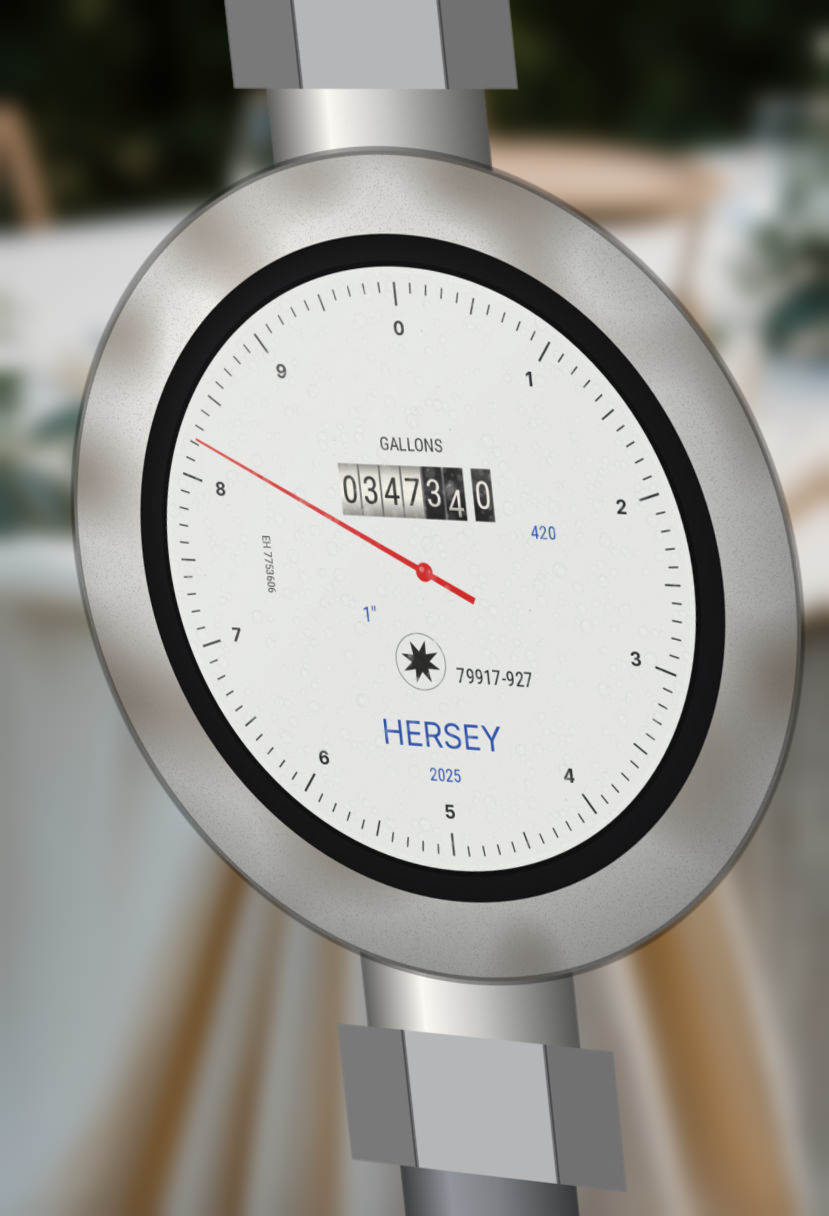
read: 347338.2 gal
